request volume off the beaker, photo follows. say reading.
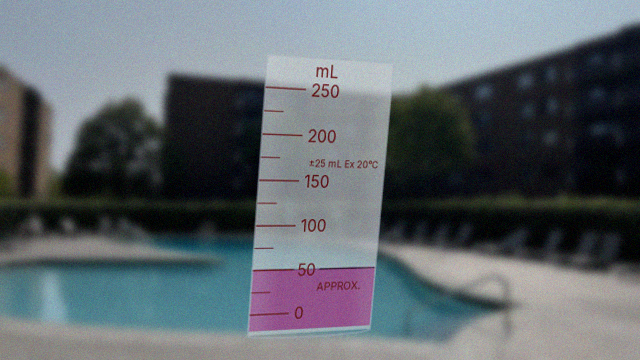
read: 50 mL
